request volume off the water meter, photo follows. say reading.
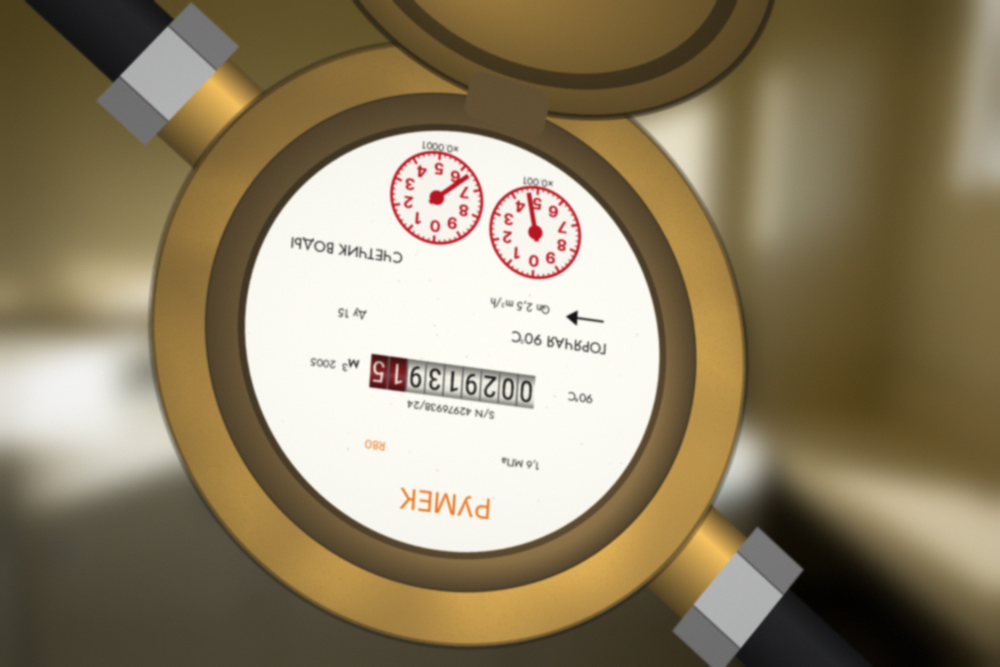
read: 29139.1546 m³
